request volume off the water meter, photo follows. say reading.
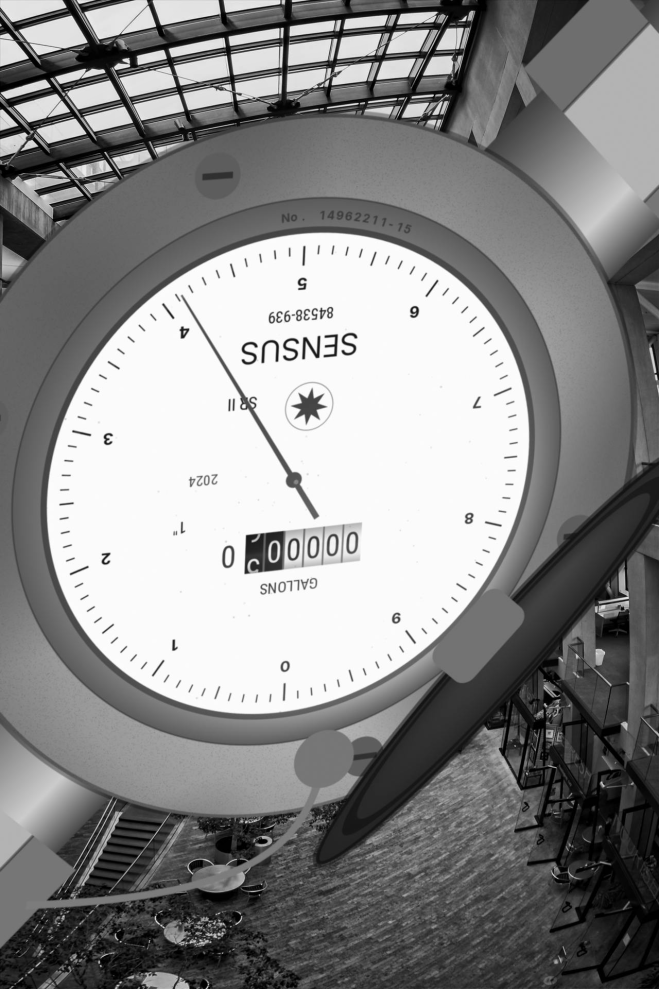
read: 54.1 gal
